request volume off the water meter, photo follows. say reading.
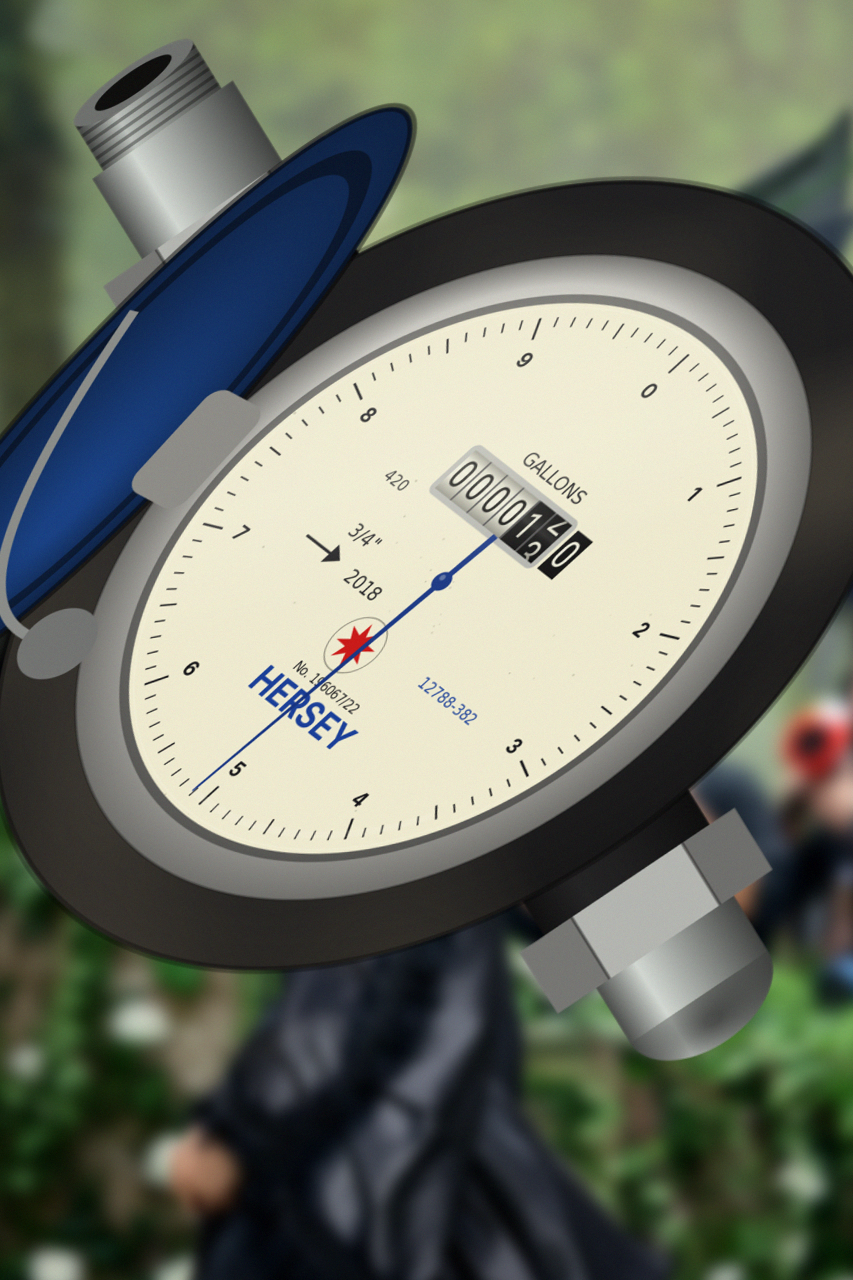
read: 125.1 gal
